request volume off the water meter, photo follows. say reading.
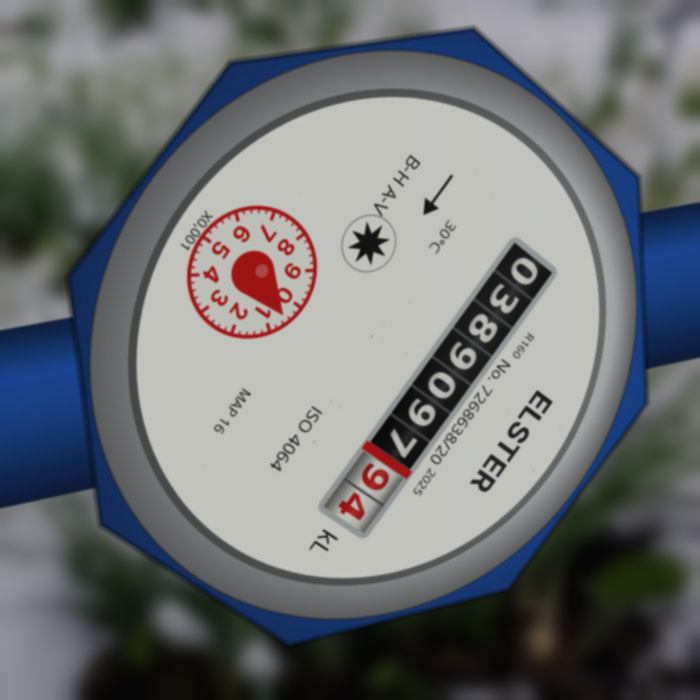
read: 389097.940 kL
